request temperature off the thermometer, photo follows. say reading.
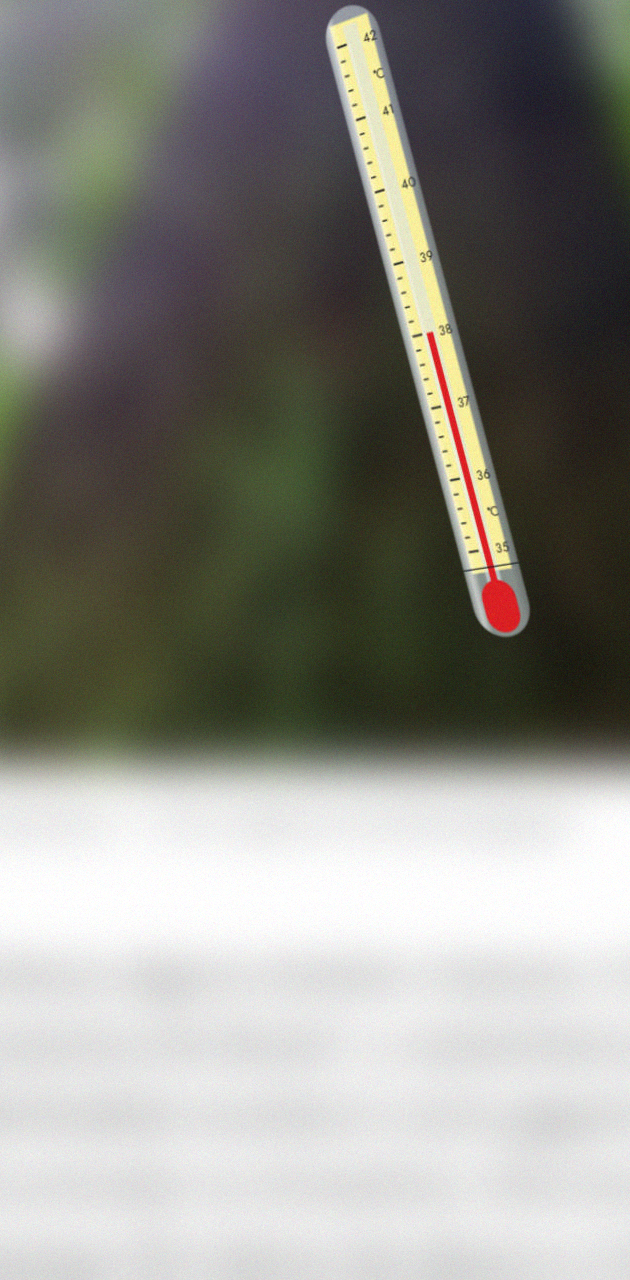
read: 38 °C
